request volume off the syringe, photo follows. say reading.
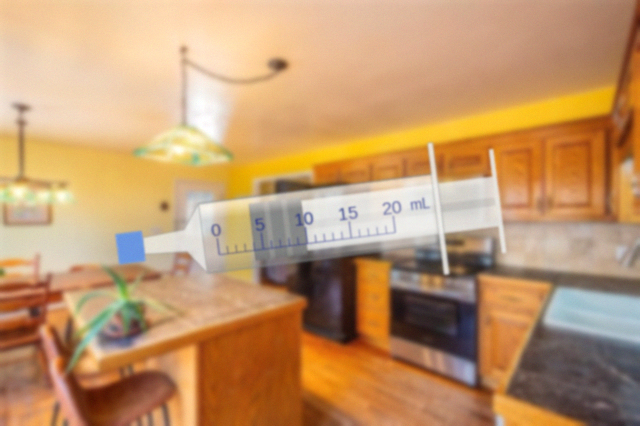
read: 4 mL
